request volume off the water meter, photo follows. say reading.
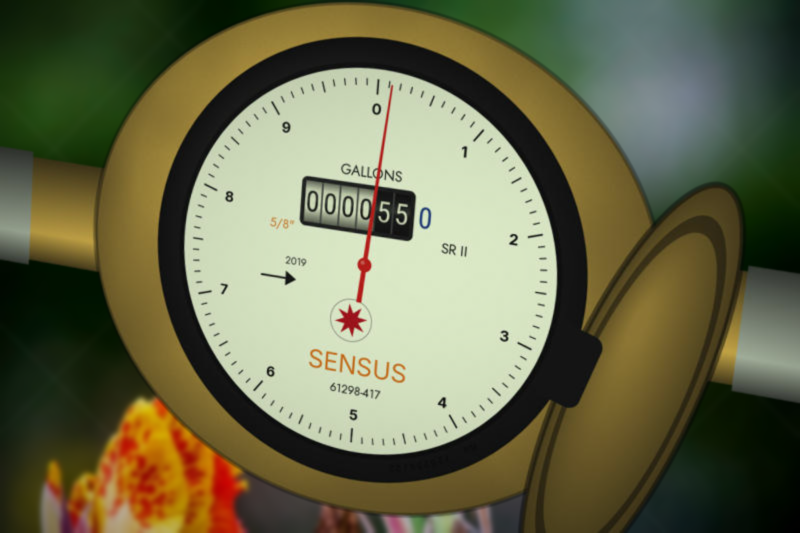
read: 550.1 gal
